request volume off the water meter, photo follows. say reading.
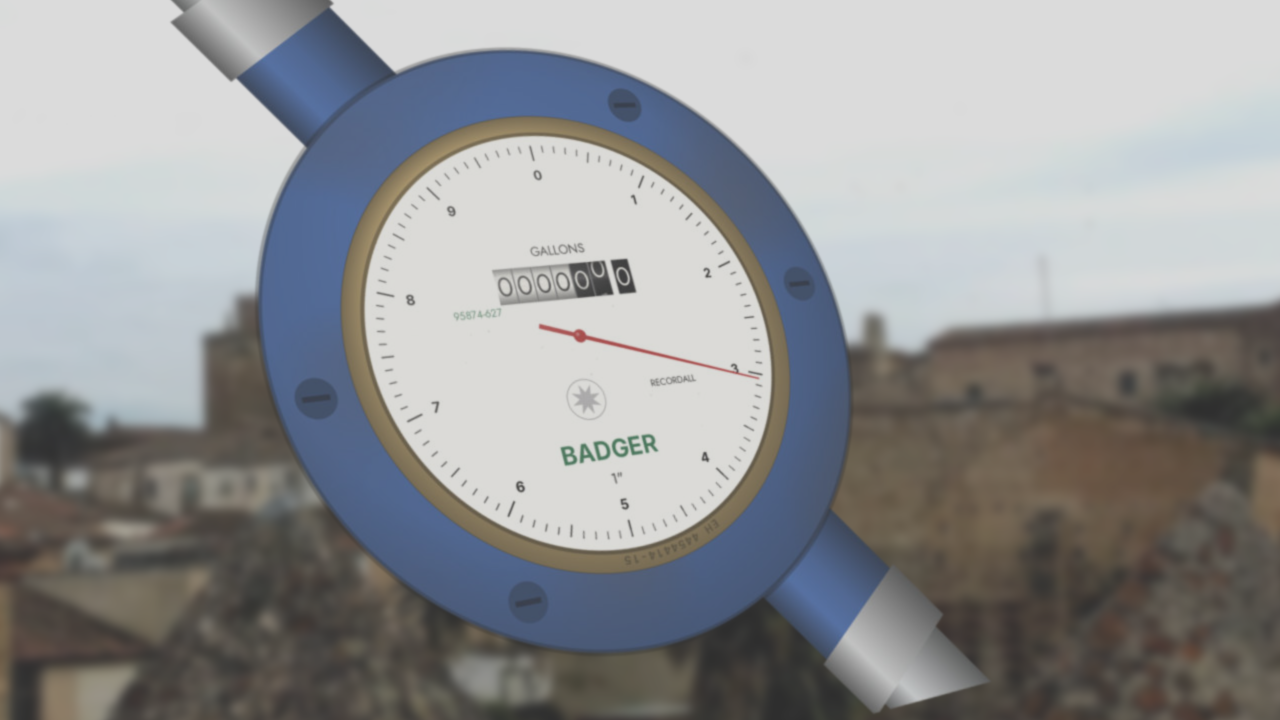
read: 3.0 gal
